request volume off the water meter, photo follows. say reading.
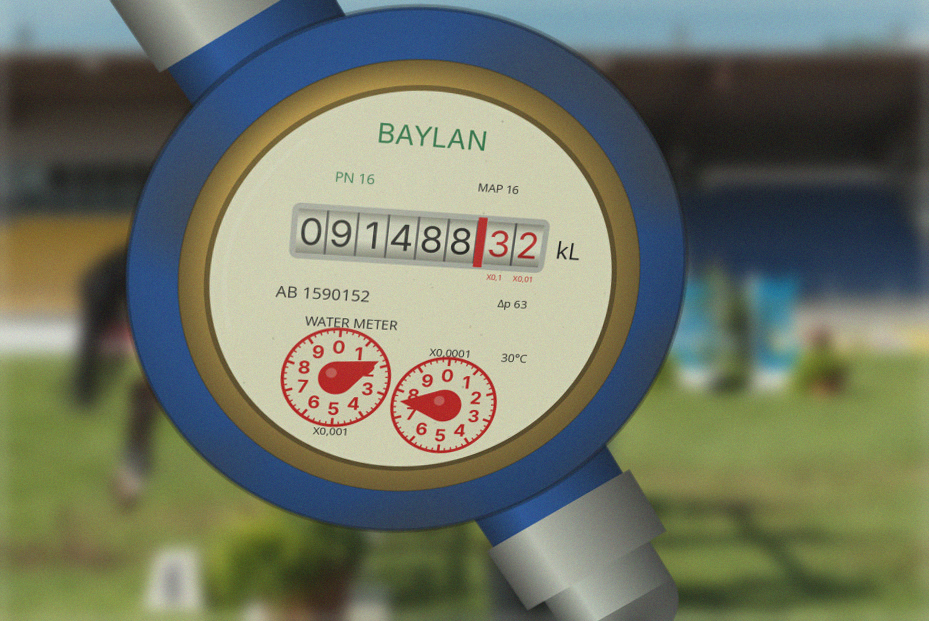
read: 91488.3217 kL
